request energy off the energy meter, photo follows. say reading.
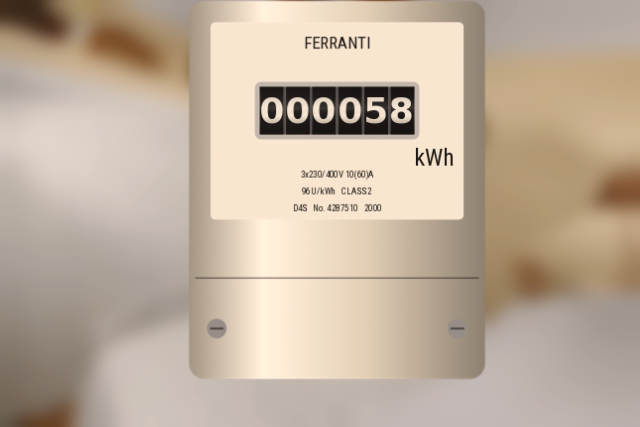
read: 58 kWh
